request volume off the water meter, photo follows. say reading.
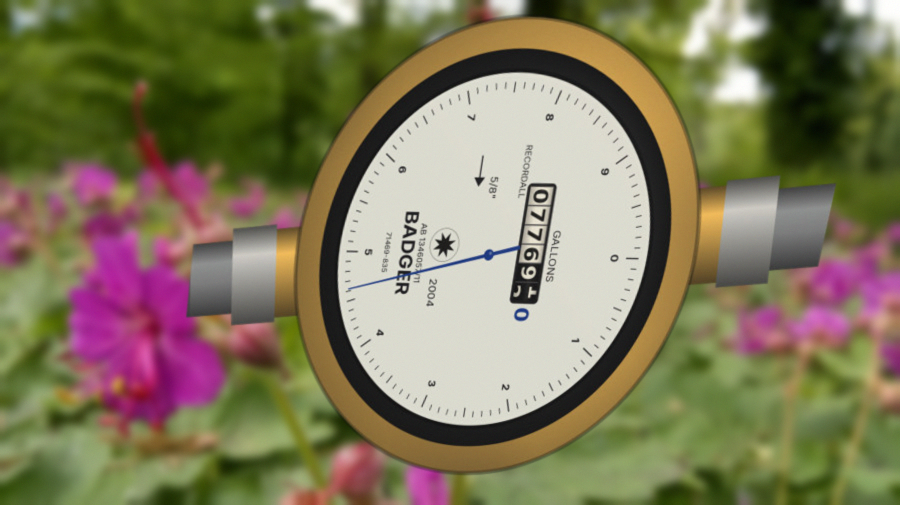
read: 776914.6 gal
